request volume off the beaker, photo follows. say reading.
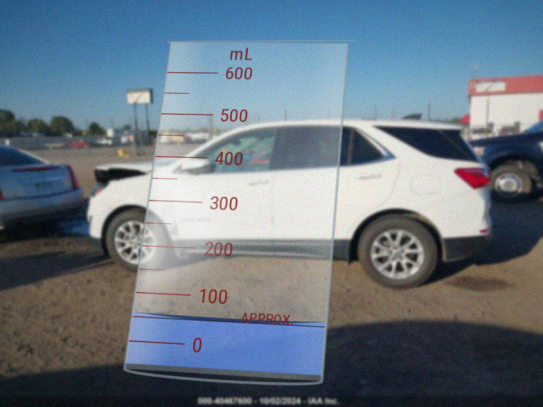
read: 50 mL
